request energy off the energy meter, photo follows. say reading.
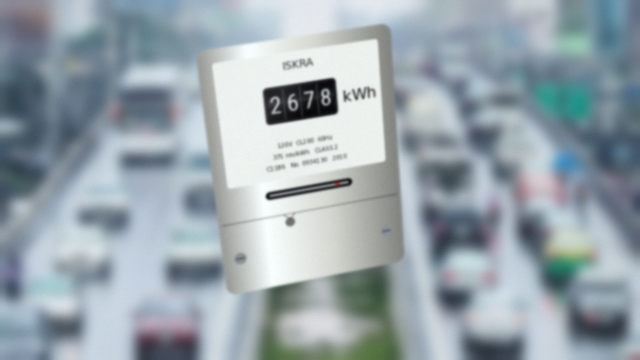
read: 2678 kWh
